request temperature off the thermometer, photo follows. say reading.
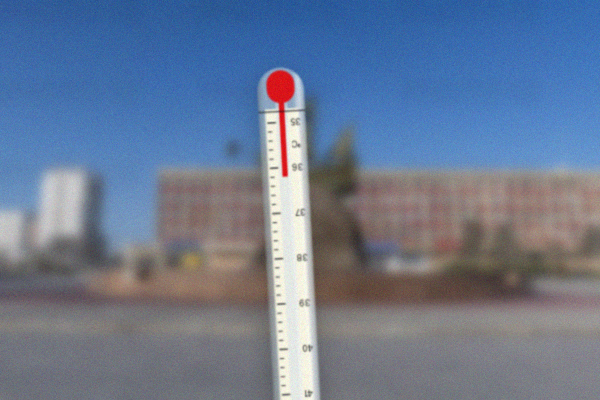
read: 36.2 °C
